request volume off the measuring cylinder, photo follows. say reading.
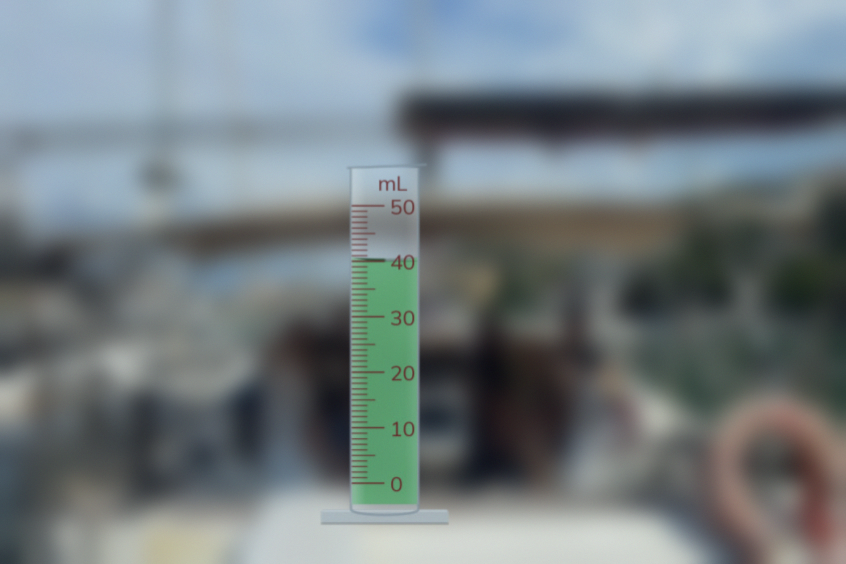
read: 40 mL
